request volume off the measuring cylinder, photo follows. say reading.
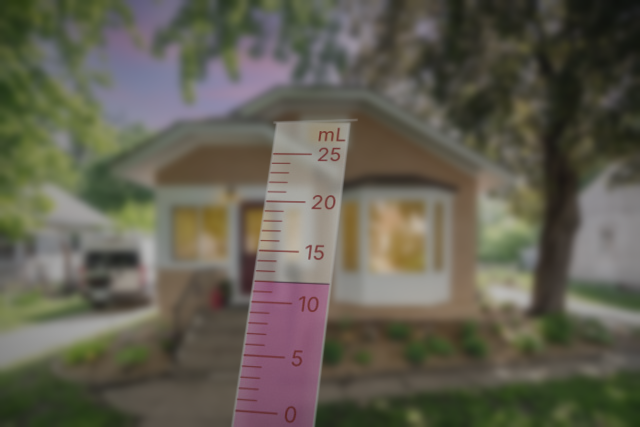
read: 12 mL
